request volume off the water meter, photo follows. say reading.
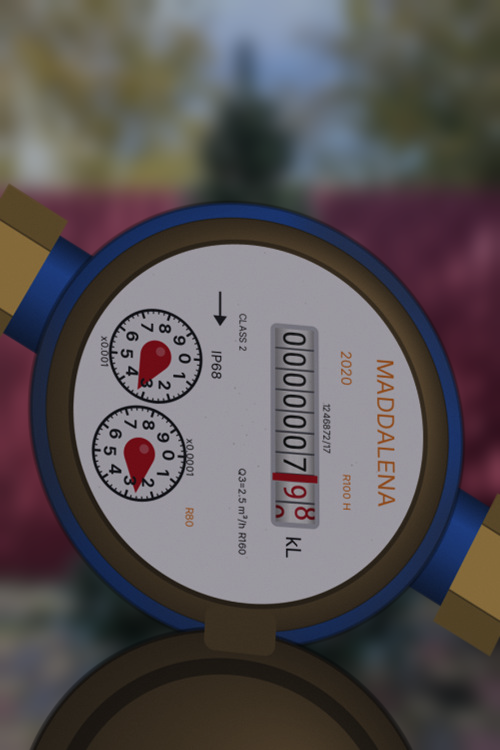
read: 7.9832 kL
